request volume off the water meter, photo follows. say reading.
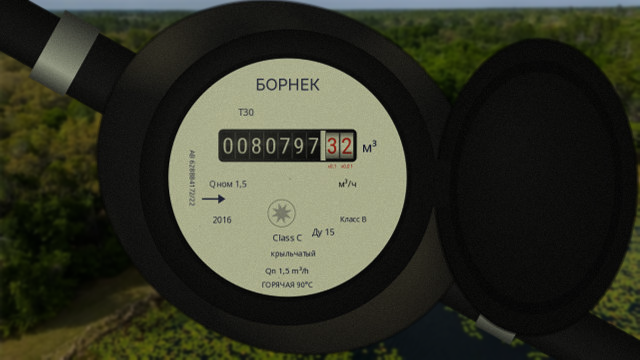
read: 80797.32 m³
